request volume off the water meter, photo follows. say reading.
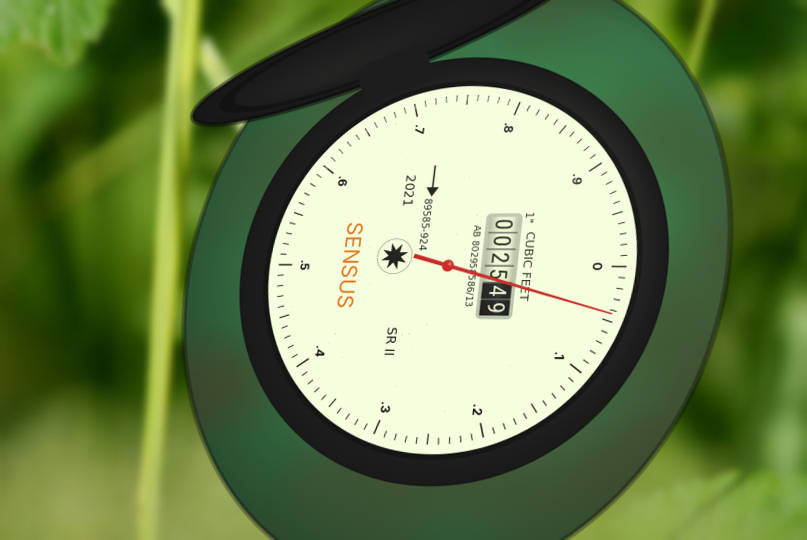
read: 2549.04 ft³
